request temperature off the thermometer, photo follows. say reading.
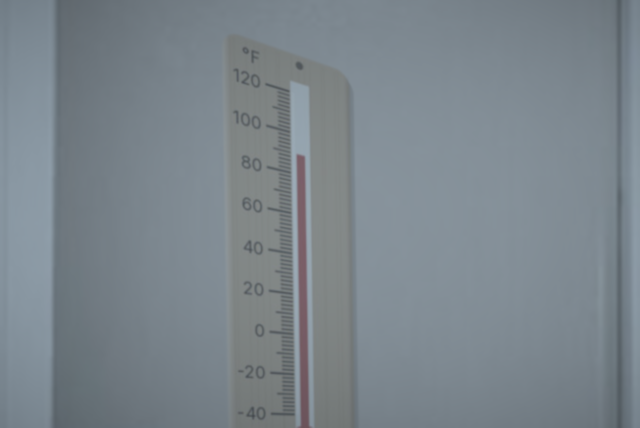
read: 90 °F
